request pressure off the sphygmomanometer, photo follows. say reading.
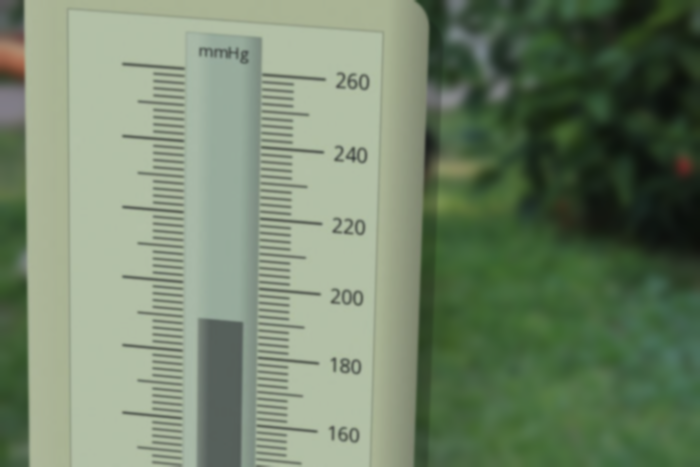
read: 190 mmHg
